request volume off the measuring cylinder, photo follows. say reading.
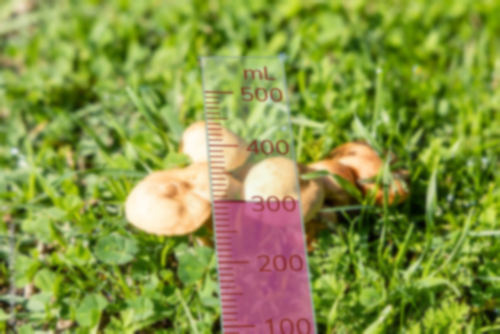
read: 300 mL
